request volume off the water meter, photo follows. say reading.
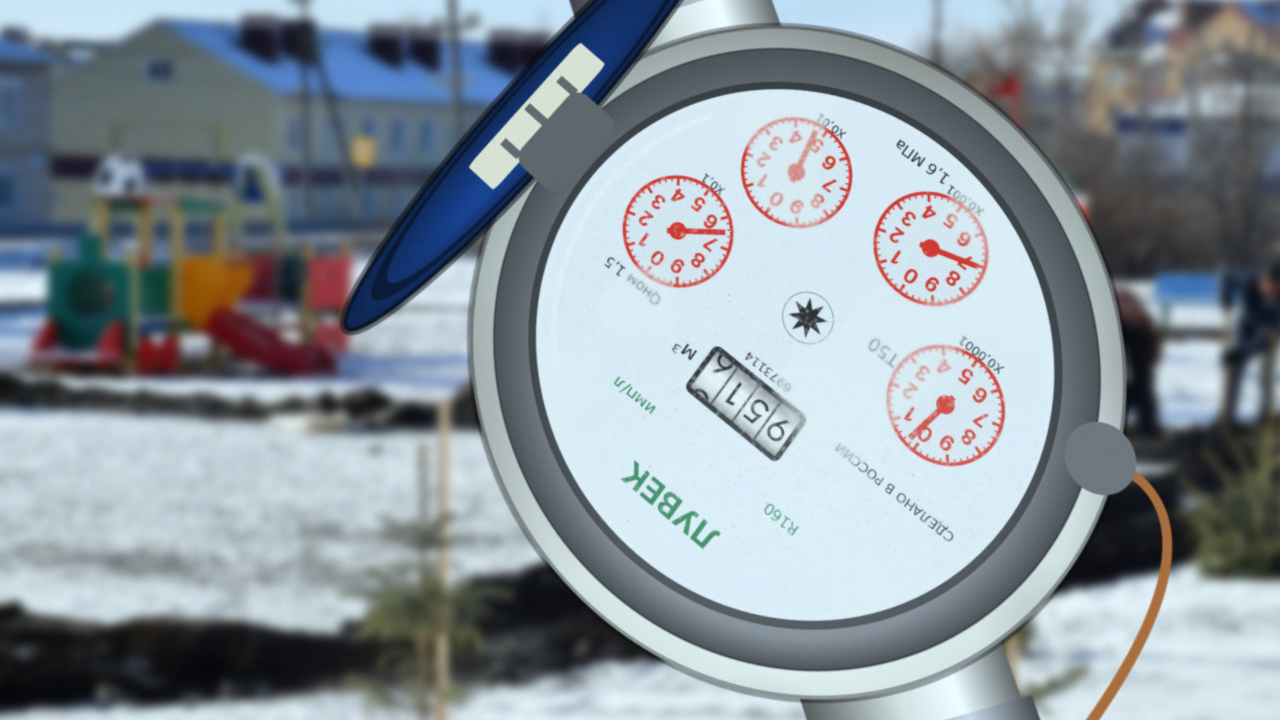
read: 9515.6470 m³
